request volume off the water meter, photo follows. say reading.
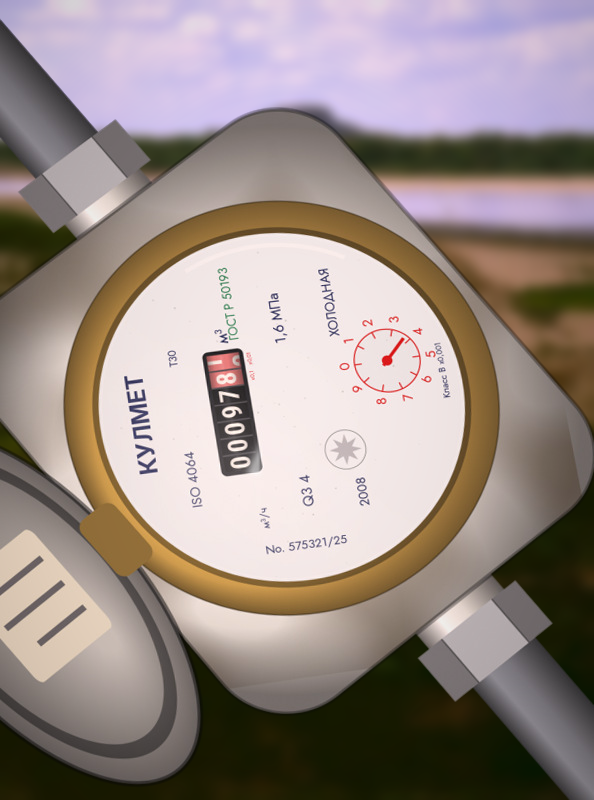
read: 97.813 m³
